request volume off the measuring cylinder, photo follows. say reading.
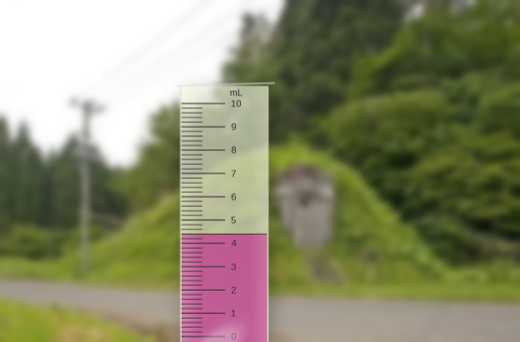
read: 4.4 mL
